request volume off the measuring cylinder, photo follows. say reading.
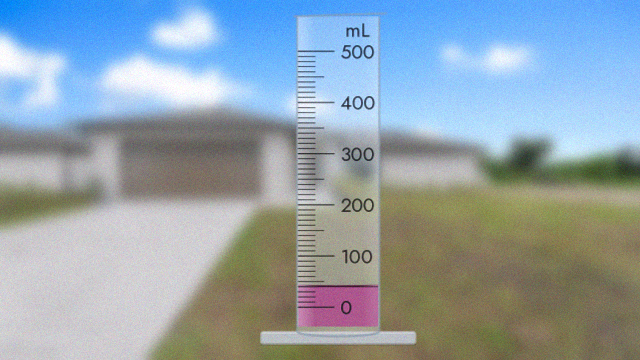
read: 40 mL
